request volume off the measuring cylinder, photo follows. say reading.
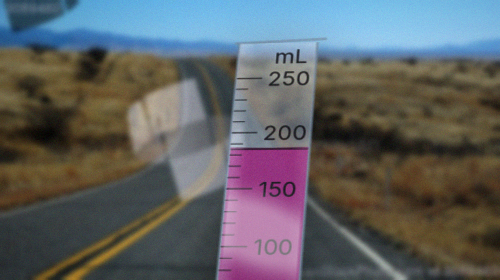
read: 185 mL
